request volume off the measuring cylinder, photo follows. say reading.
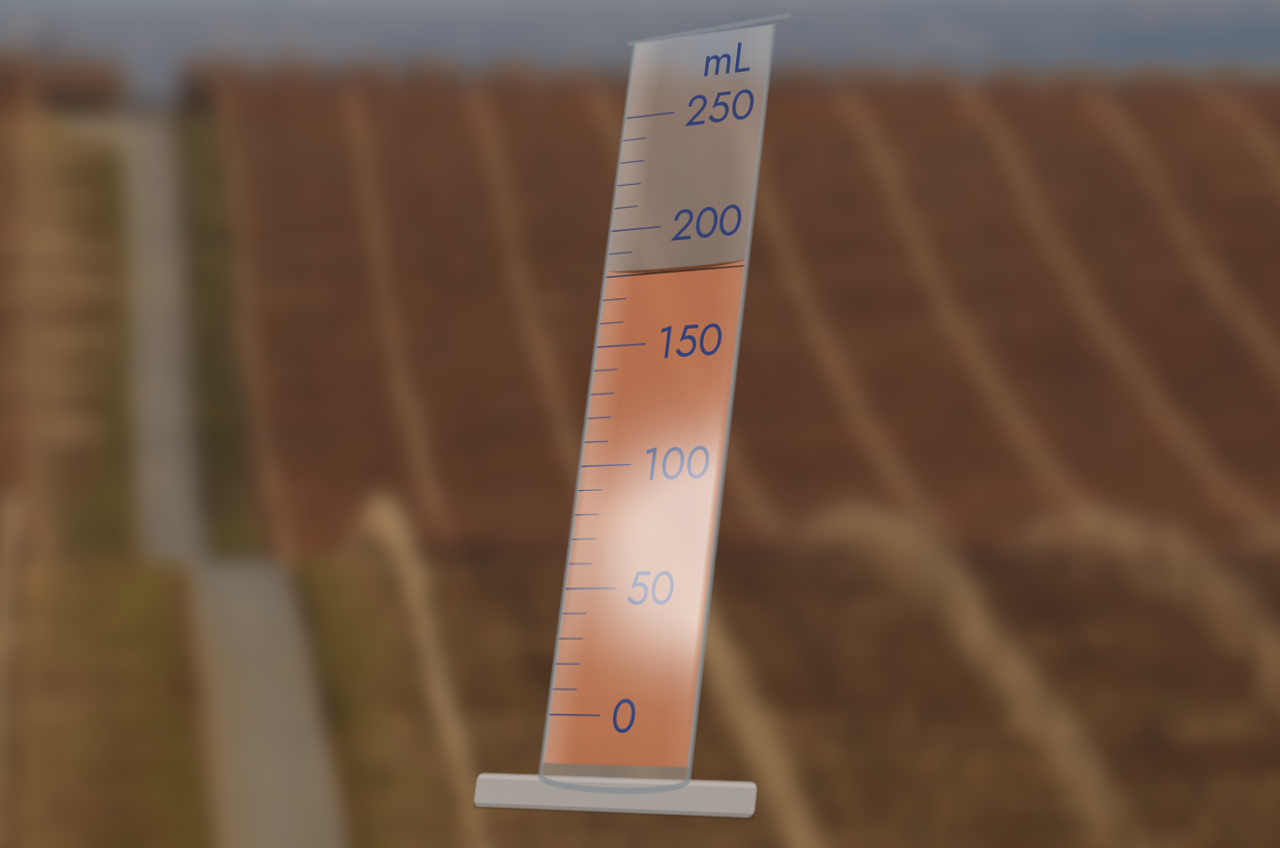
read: 180 mL
